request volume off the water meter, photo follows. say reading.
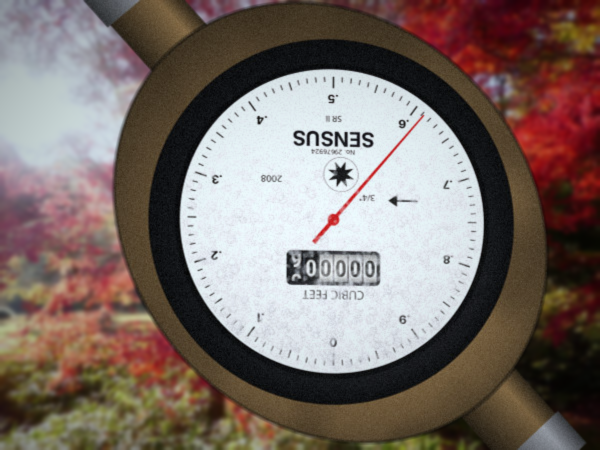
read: 5.61 ft³
